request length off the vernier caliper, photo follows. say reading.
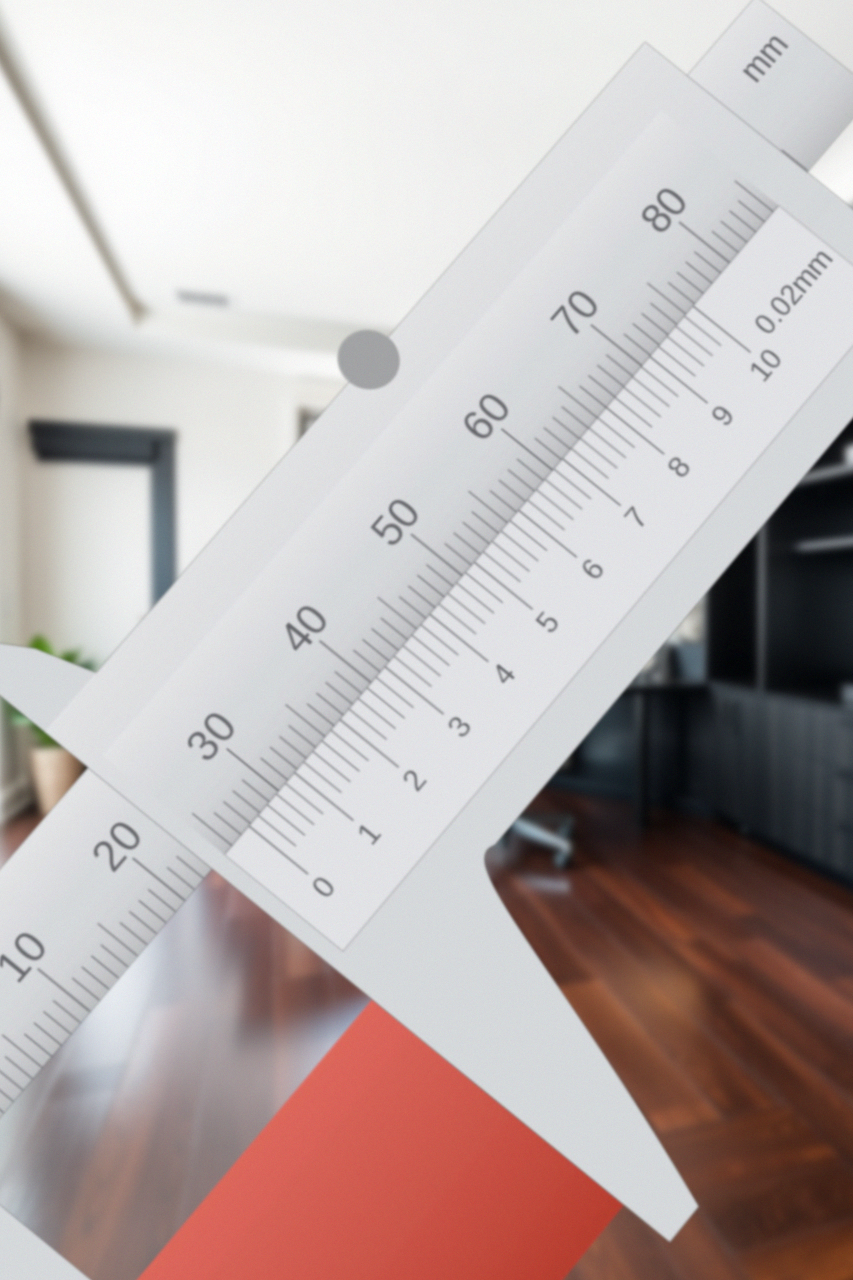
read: 26.8 mm
